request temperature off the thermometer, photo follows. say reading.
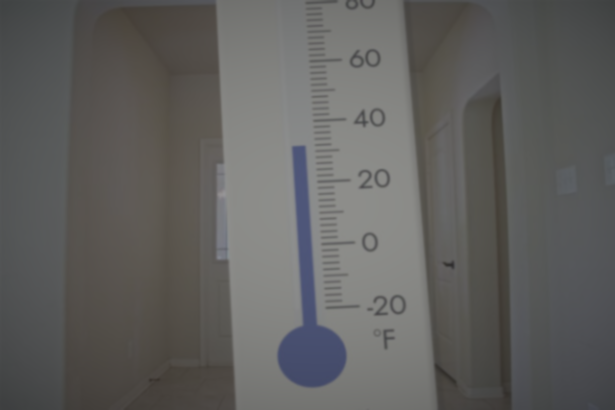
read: 32 °F
